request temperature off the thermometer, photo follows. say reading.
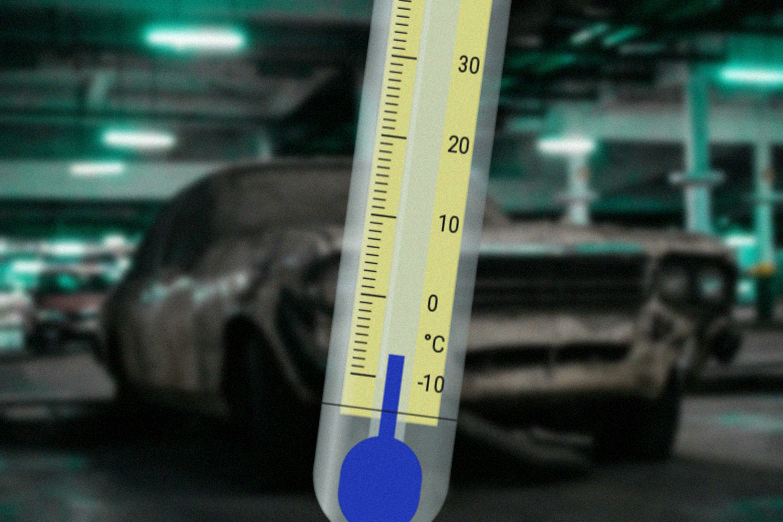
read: -7 °C
